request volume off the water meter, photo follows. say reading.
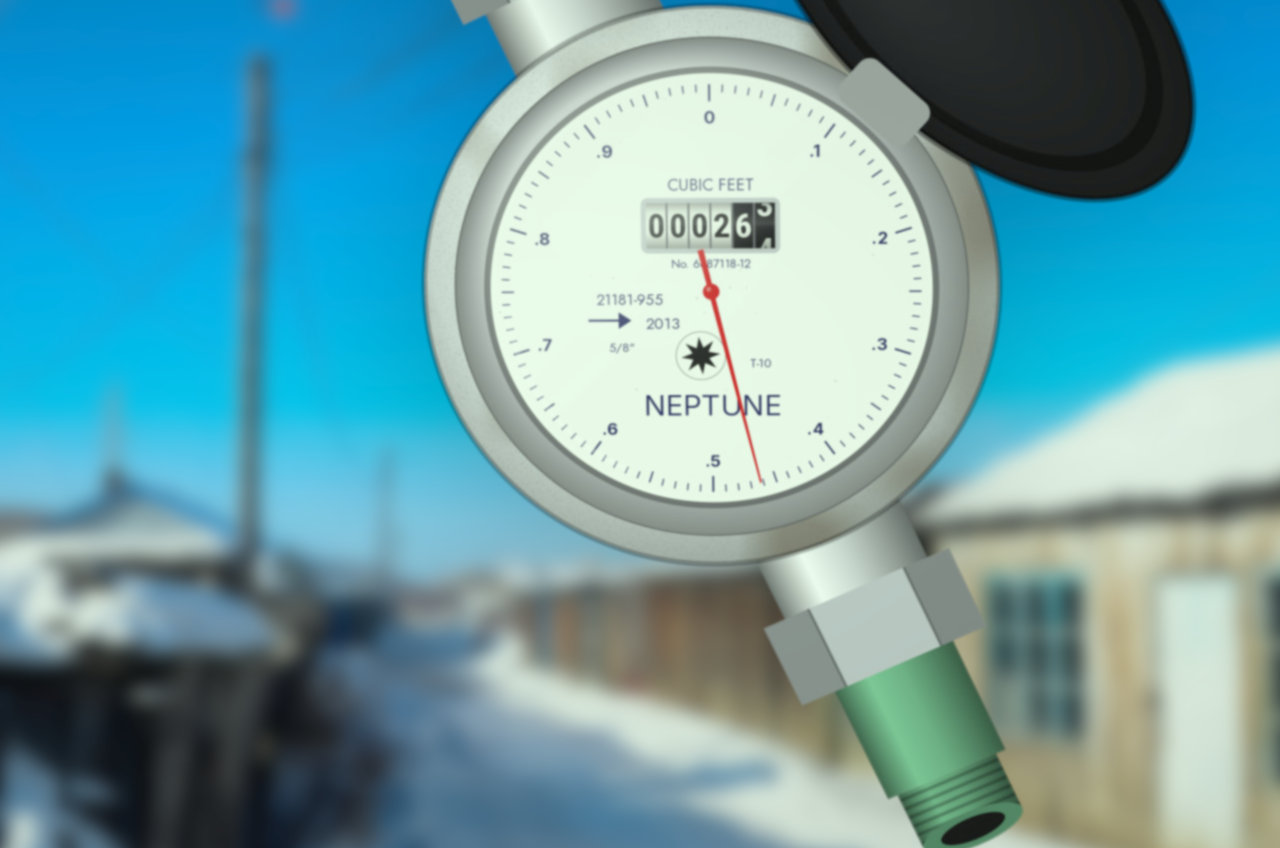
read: 263.46 ft³
